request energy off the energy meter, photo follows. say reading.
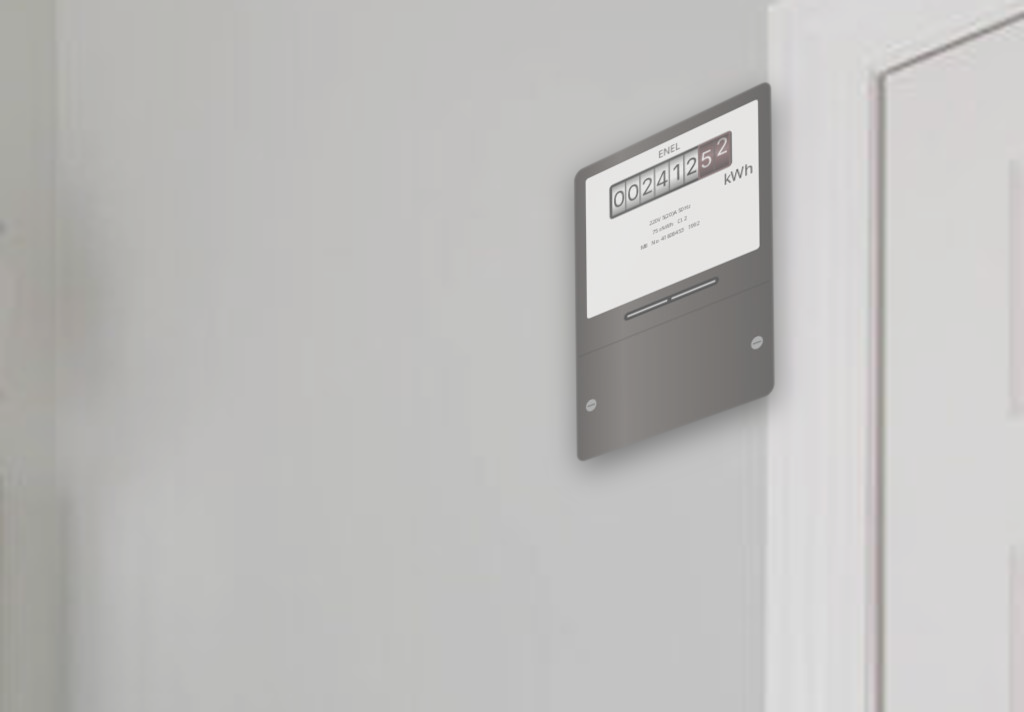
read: 2412.52 kWh
